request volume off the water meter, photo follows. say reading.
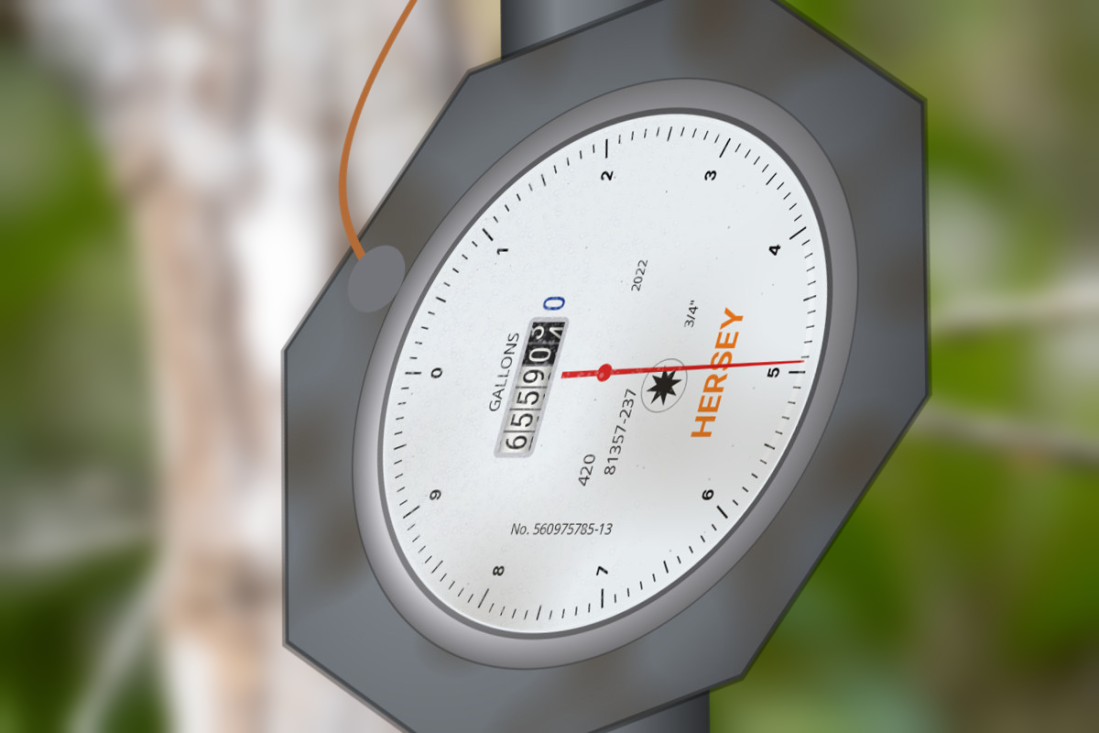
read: 6559034.9 gal
